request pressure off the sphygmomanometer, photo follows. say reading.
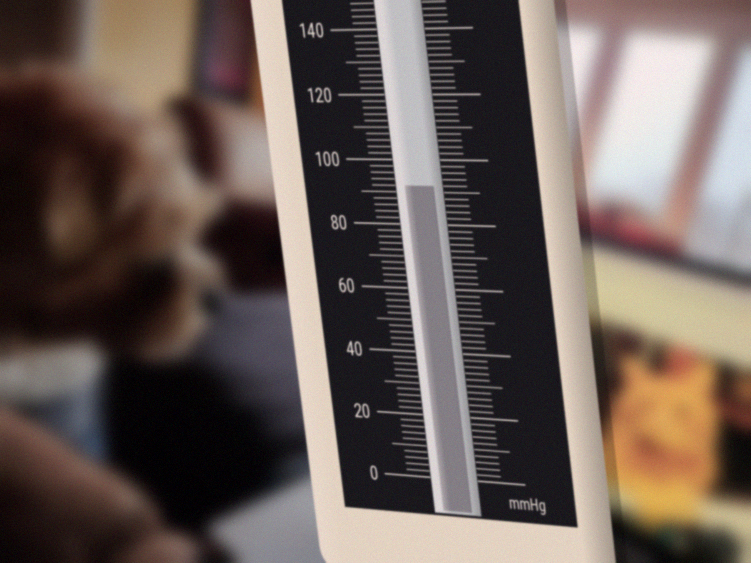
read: 92 mmHg
